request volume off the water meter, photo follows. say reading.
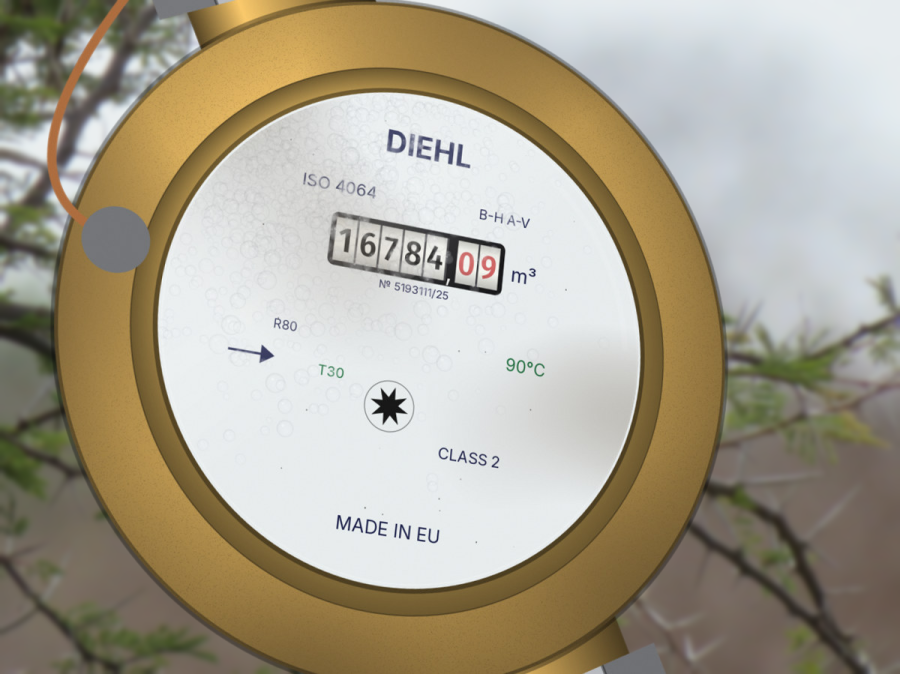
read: 16784.09 m³
